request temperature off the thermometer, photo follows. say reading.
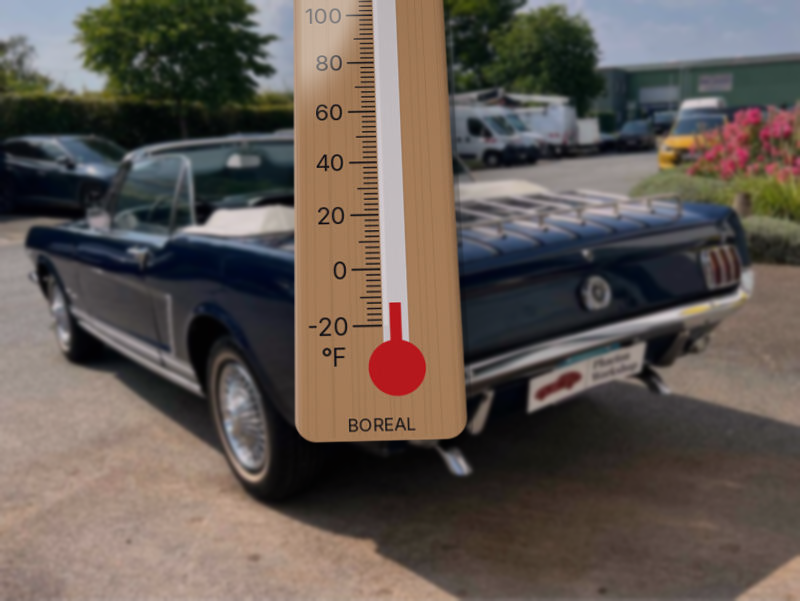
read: -12 °F
